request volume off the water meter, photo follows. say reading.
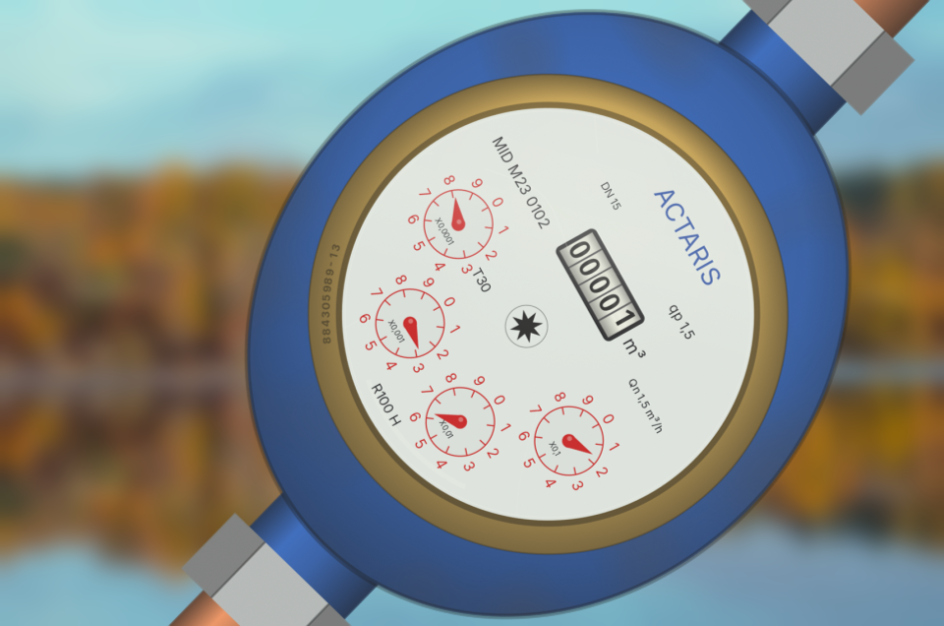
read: 1.1628 m³
